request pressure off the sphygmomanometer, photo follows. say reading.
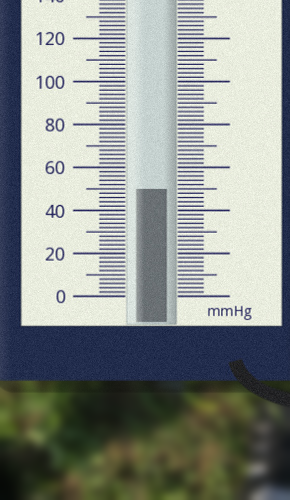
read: 50 mmHg
